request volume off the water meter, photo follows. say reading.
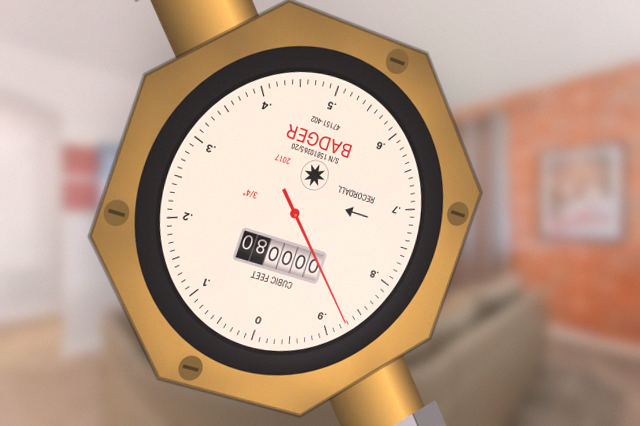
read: 79.87 ft³
